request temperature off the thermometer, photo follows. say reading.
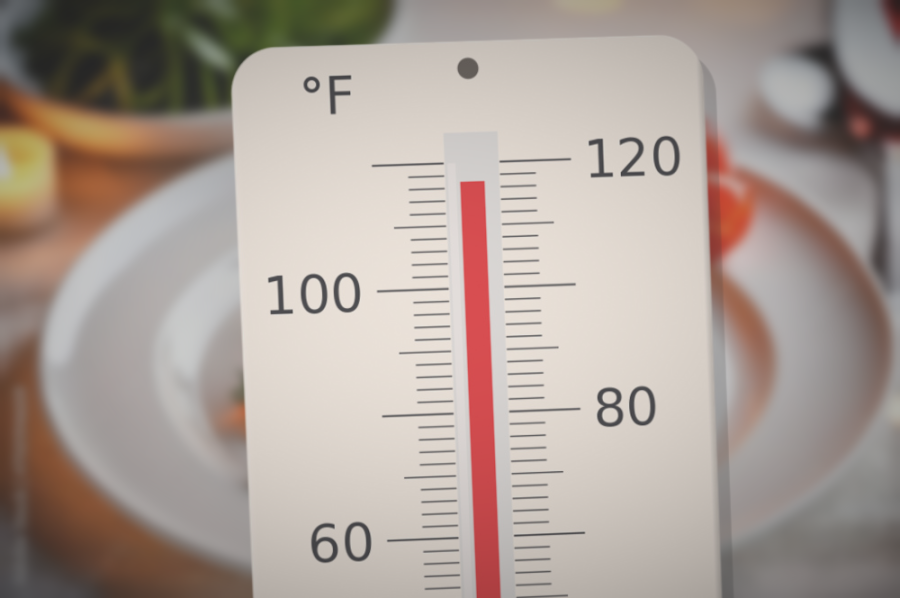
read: 117 °F
